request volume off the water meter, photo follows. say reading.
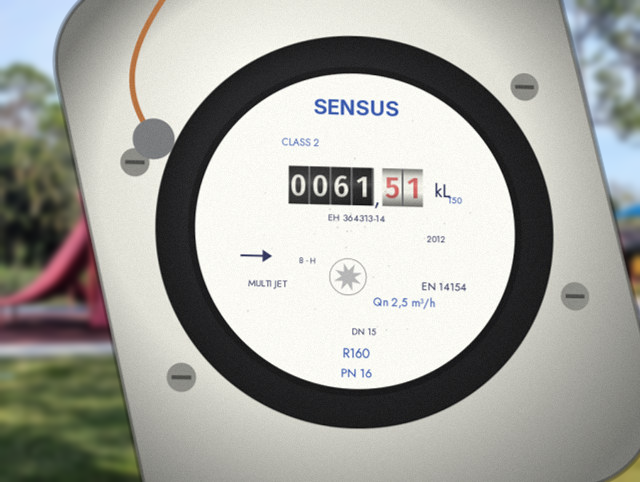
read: 61.51 kL
